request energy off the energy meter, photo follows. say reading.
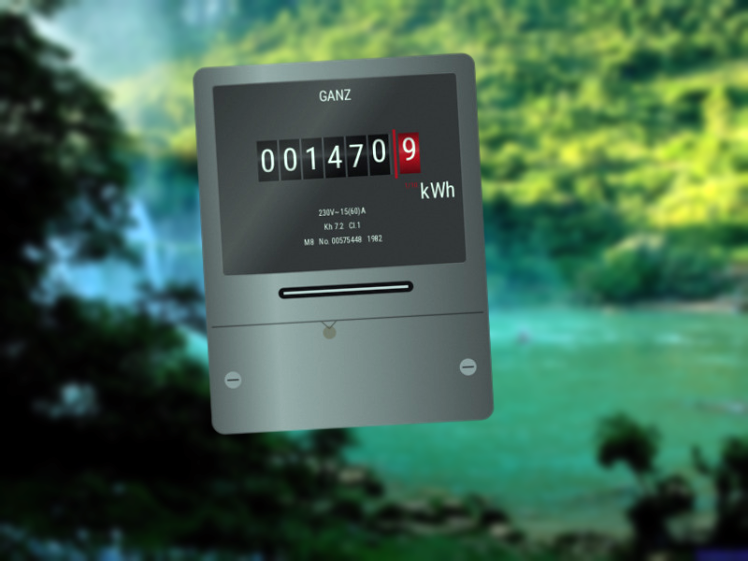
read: 1470.9 kWh
